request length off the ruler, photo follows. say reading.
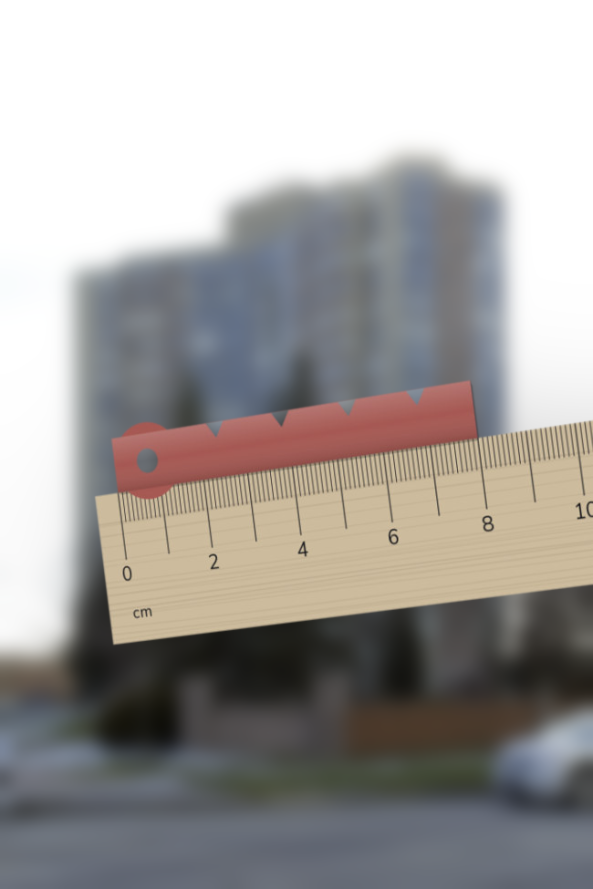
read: 8 cm
